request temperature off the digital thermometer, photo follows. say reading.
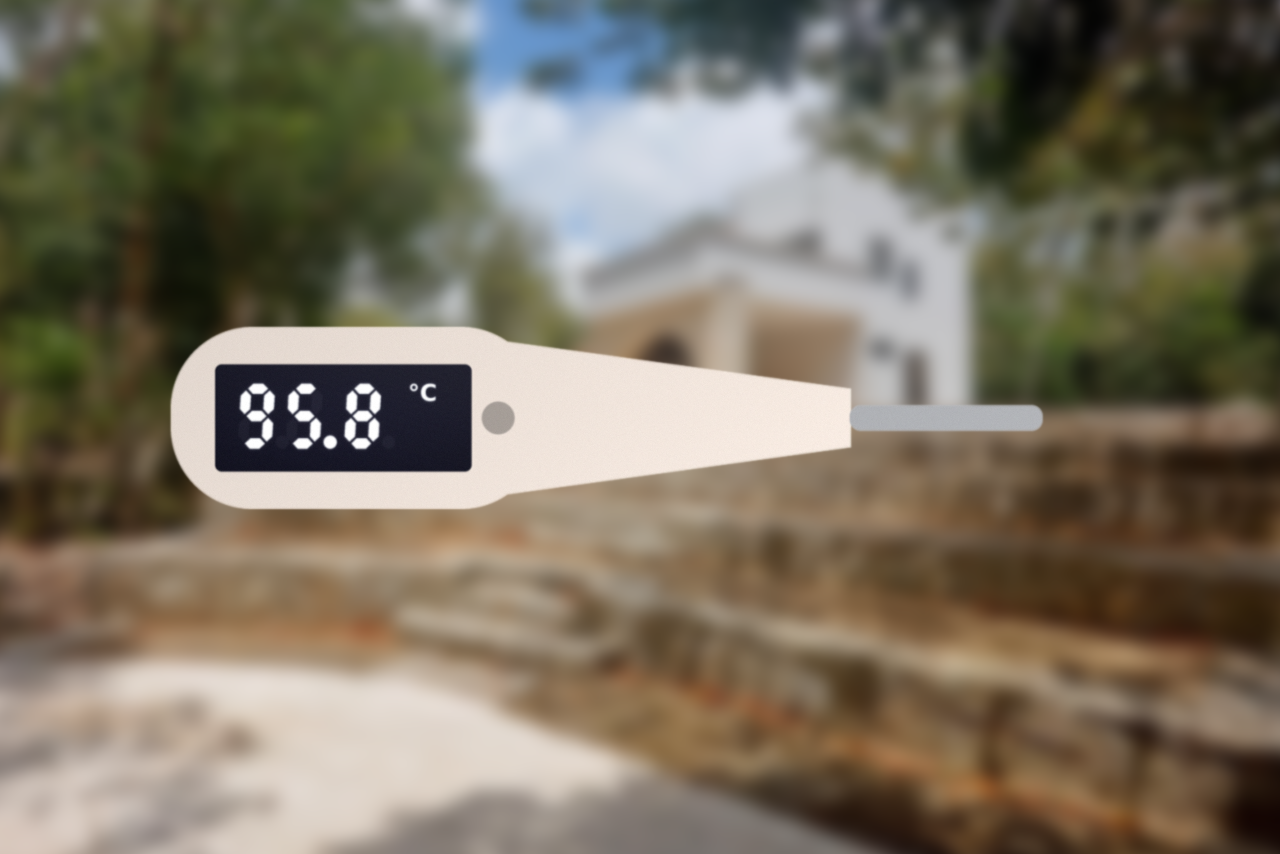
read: 95.8 °C
